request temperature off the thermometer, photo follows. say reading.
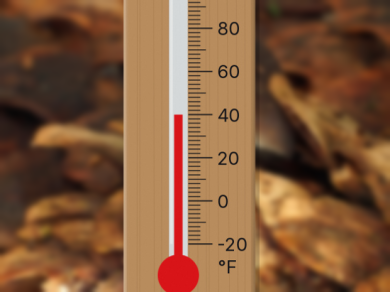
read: 40 °F
